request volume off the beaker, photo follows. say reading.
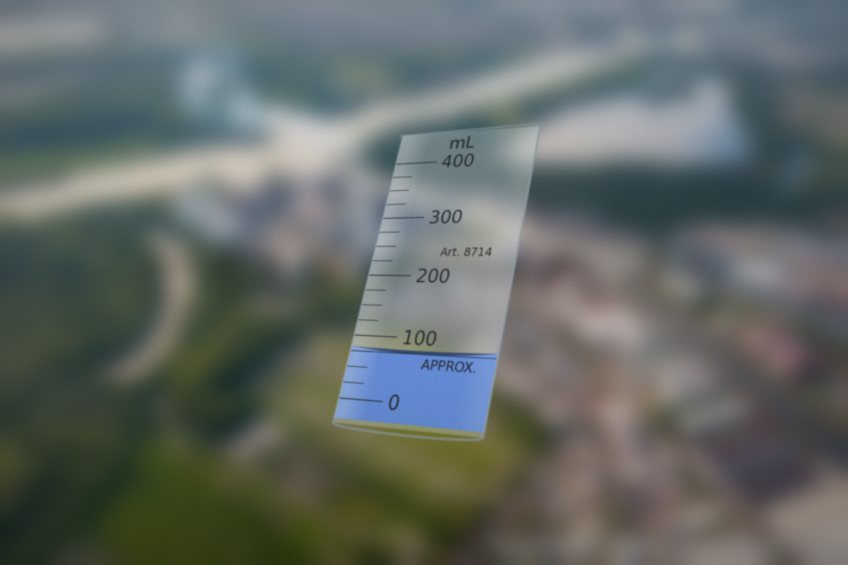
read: 75 mL
